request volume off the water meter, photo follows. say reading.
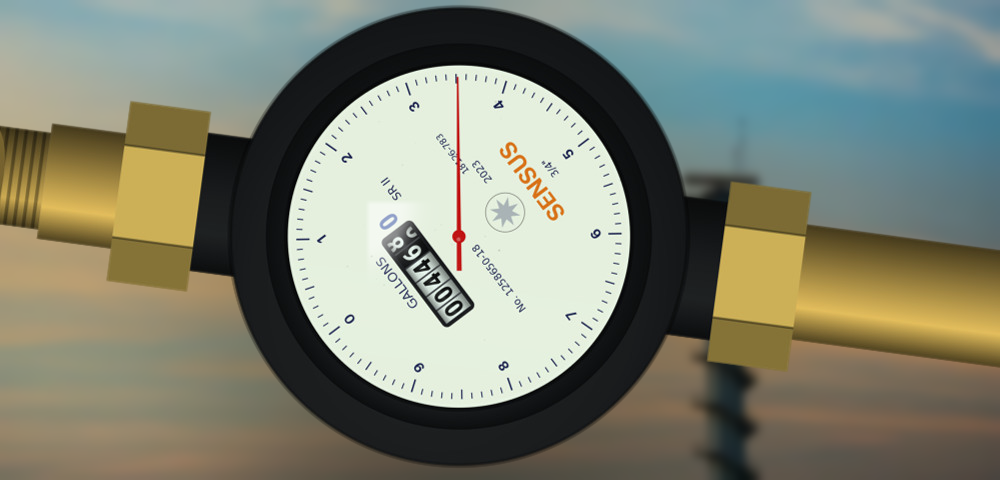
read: 44683.5 gal
